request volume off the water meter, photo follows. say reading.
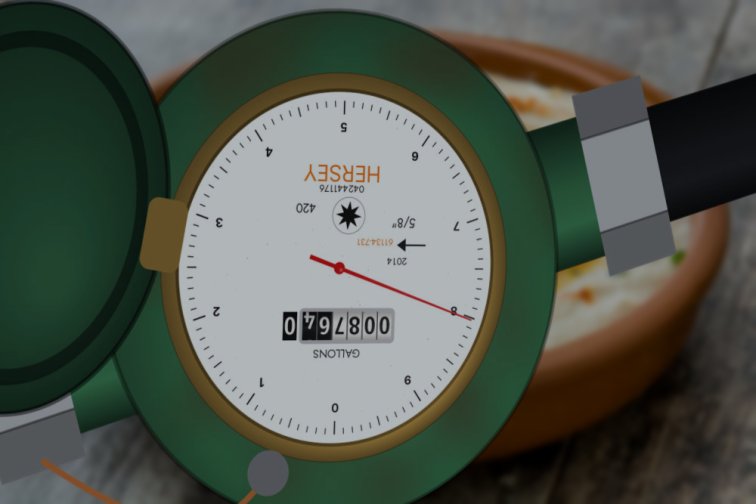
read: 87638.0 gal
